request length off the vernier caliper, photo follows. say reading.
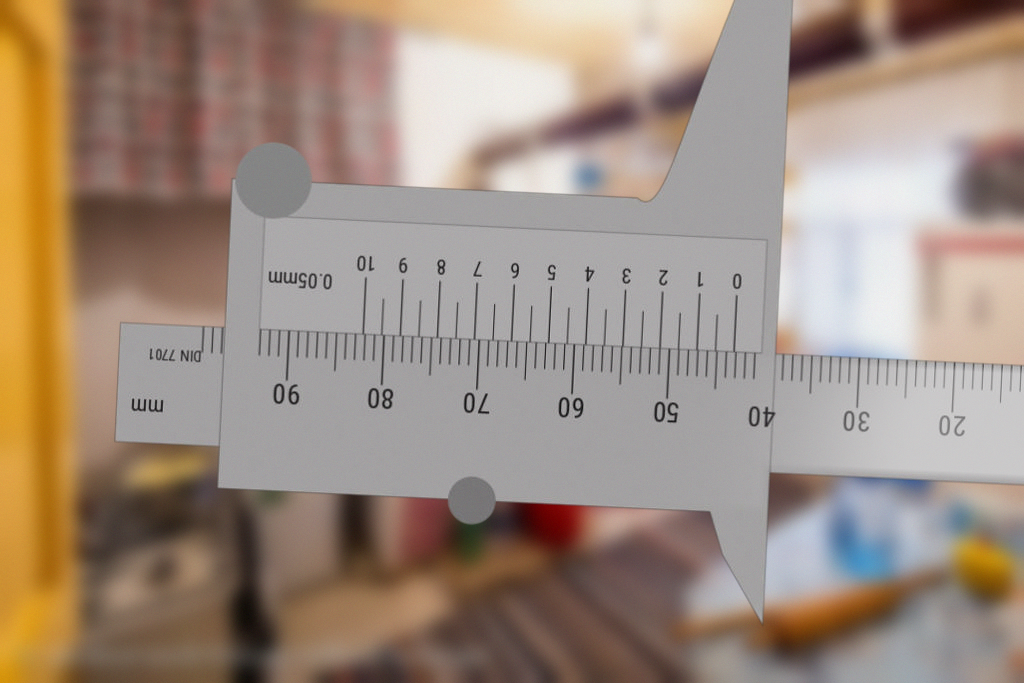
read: 43.2 mm
